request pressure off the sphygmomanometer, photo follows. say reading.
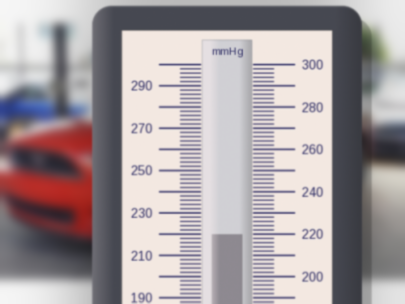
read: 220 mmHg
